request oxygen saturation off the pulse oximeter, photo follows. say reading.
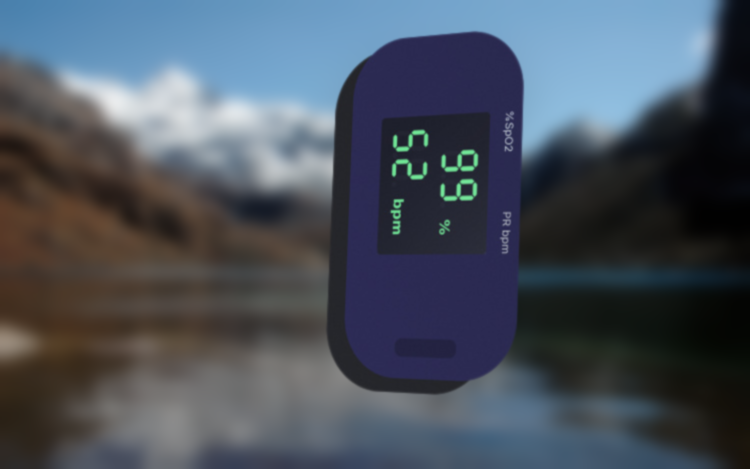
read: 99 %
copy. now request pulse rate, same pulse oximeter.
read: 52 bpm
